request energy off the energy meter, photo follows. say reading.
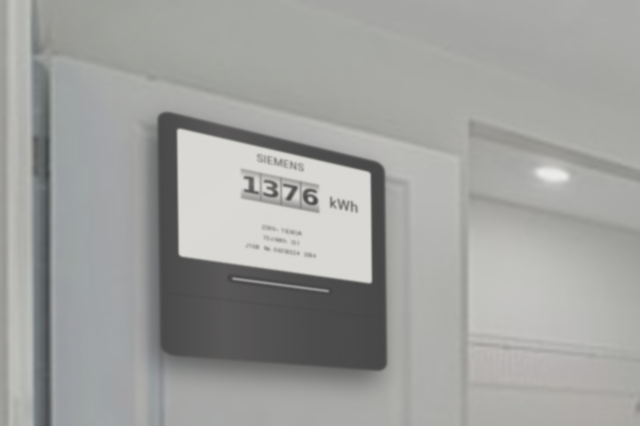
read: 1376 kWh
